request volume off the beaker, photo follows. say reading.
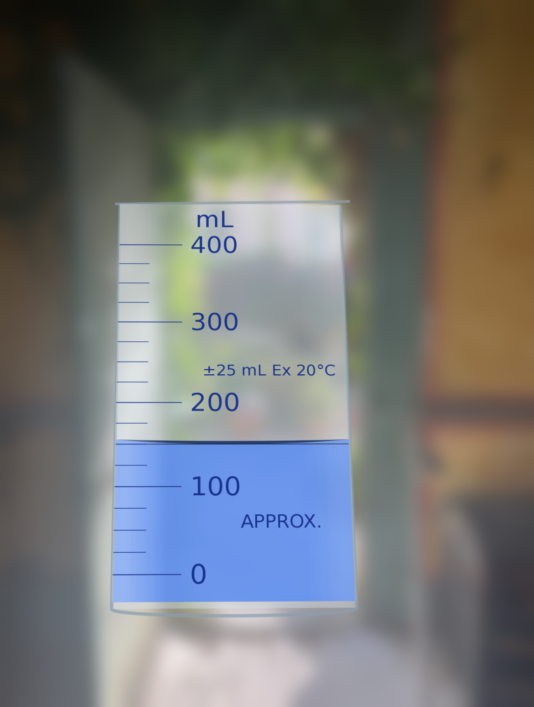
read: 150 mL
